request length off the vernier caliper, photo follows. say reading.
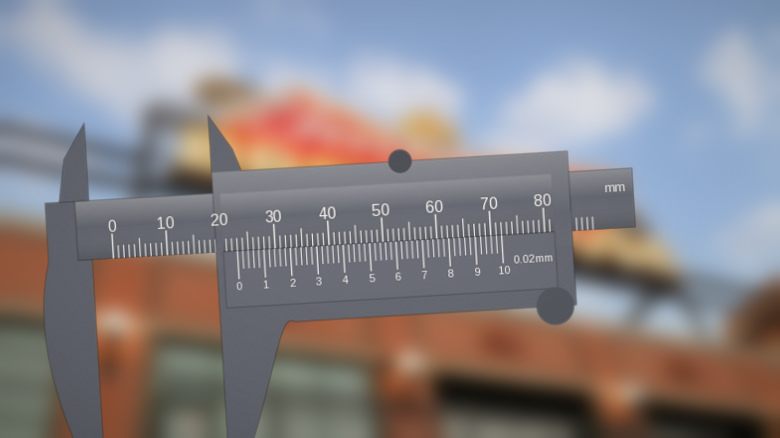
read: 23.0 mm
